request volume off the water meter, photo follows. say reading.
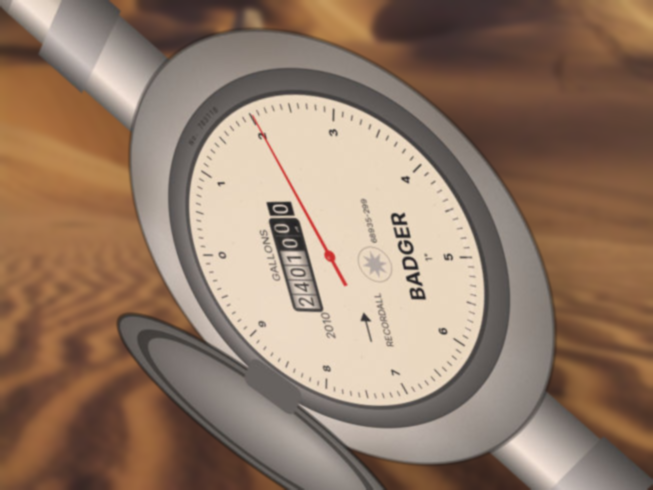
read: 2401002.0 gal
